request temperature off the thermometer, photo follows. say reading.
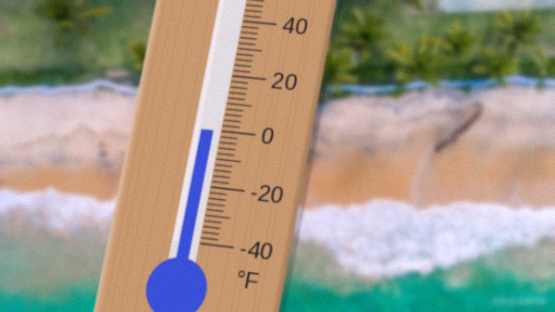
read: 0 °F
